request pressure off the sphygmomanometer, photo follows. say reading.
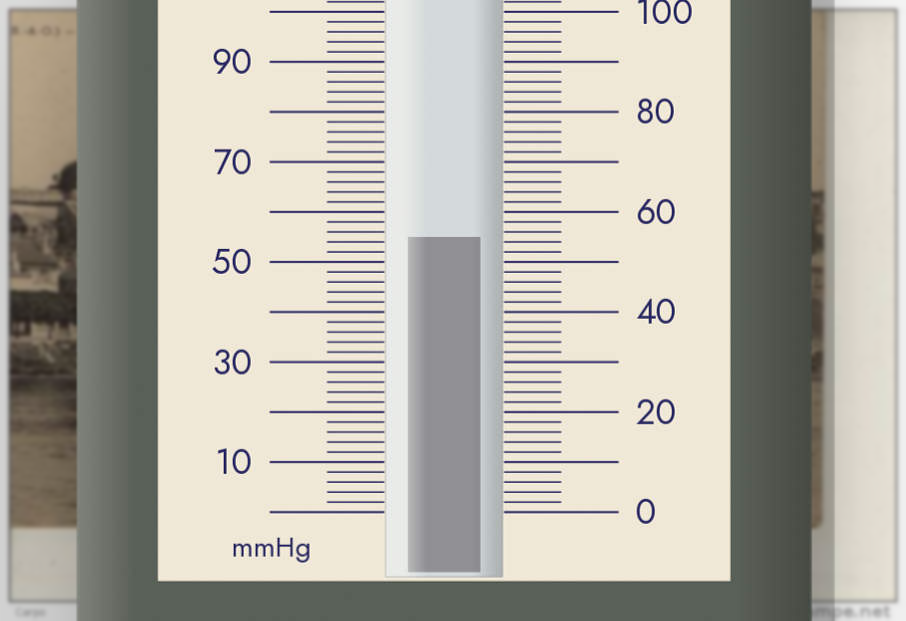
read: 55 mmHg
